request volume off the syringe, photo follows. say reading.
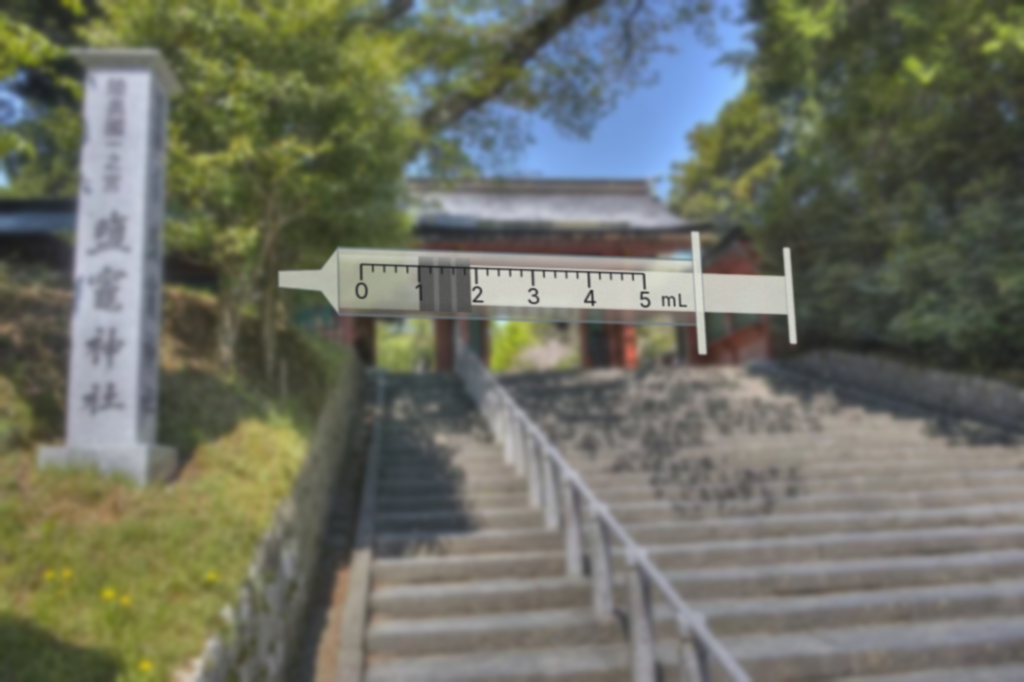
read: 1 mL
